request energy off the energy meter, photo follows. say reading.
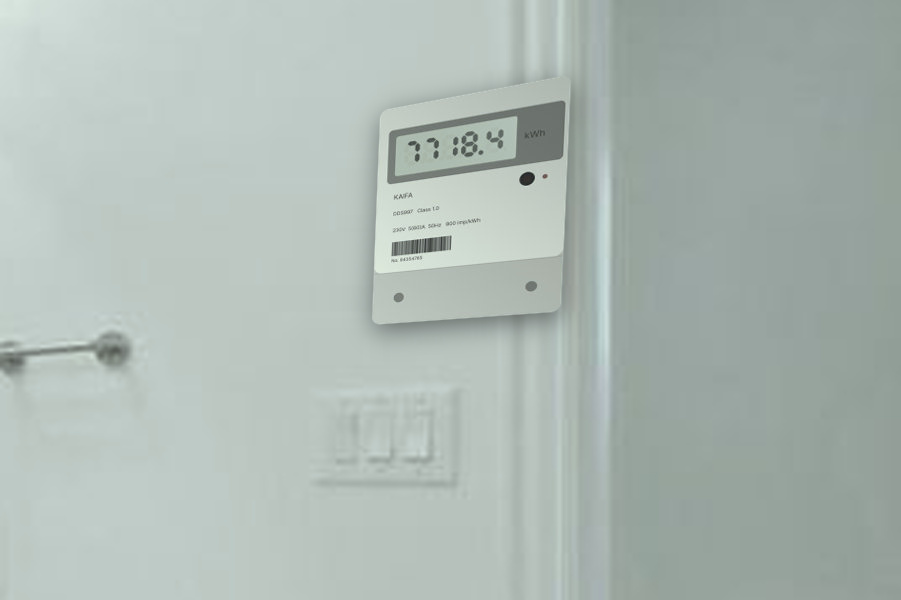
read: 7718.4 kWh
